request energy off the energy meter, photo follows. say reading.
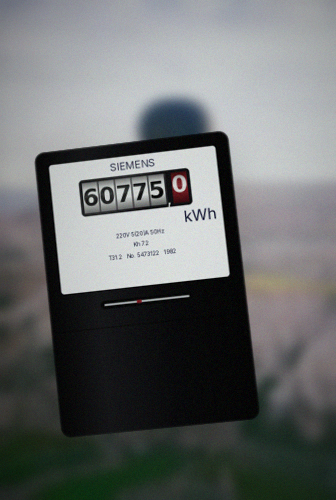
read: 60775.0 kWh
